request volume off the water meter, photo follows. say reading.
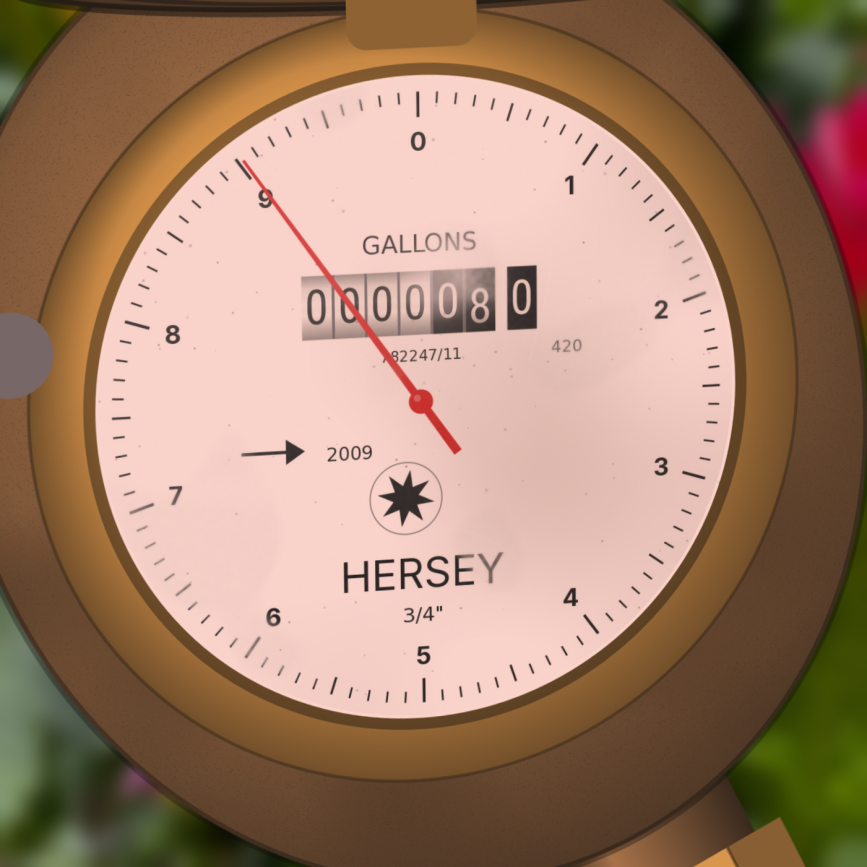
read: 79.0 gal
